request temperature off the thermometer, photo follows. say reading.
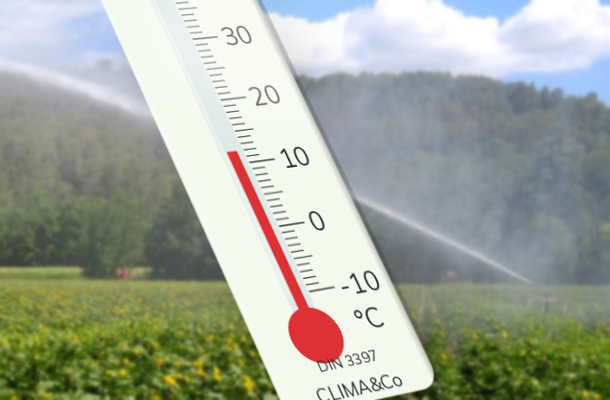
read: 12 °C
